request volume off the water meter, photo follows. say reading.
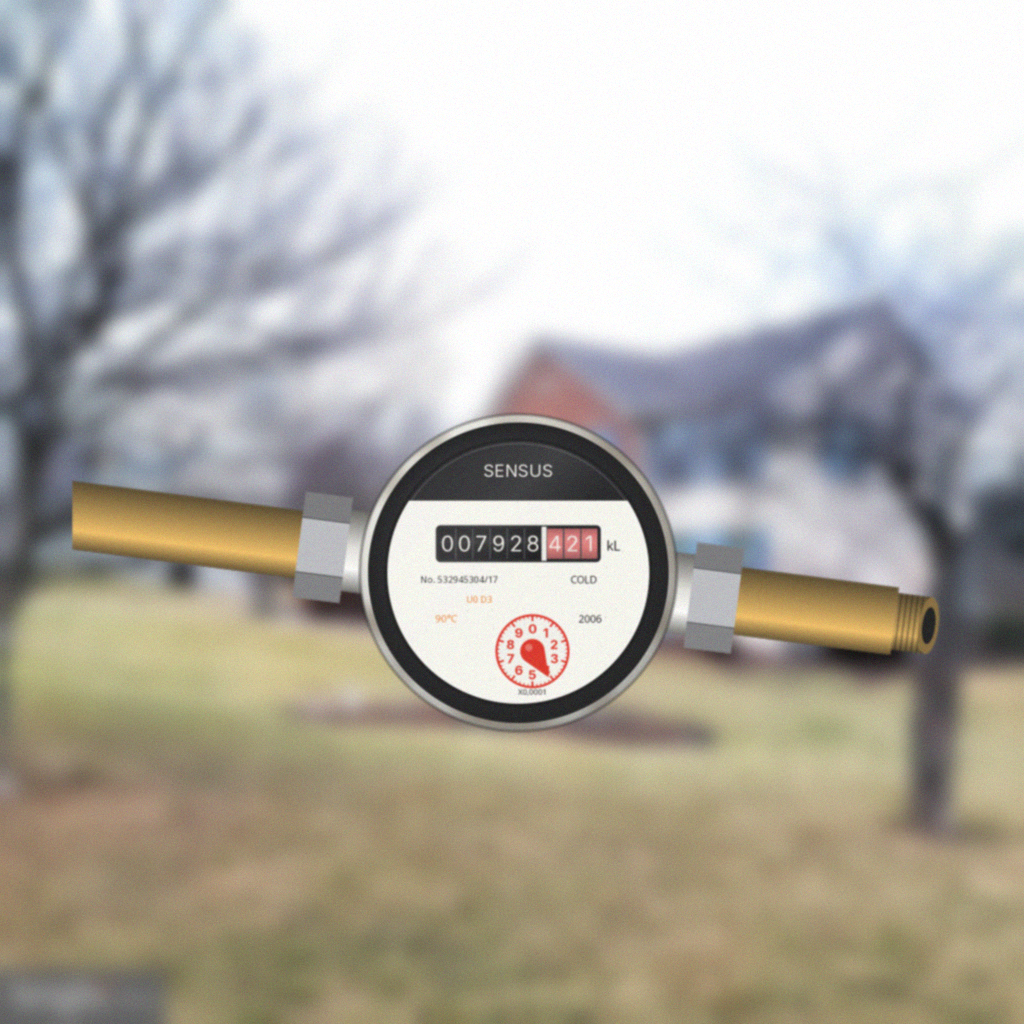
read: 7928.4214 kL
